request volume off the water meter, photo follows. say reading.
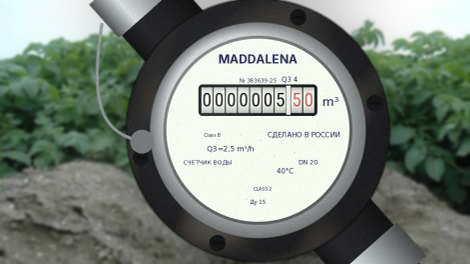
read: 5.50 m³
